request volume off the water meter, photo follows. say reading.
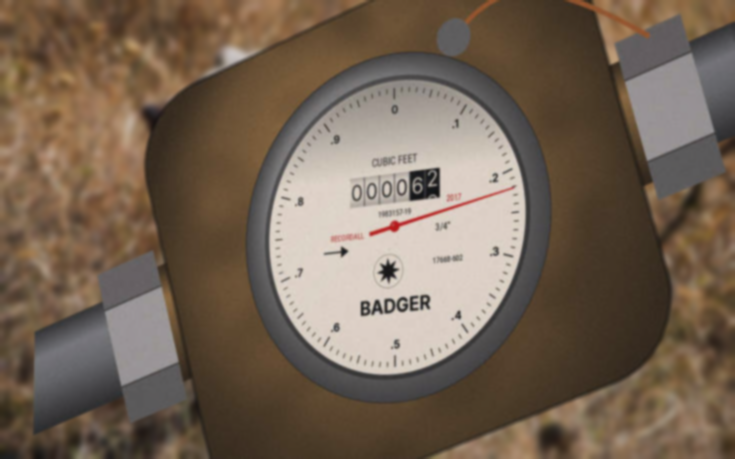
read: 62.22 ft³
